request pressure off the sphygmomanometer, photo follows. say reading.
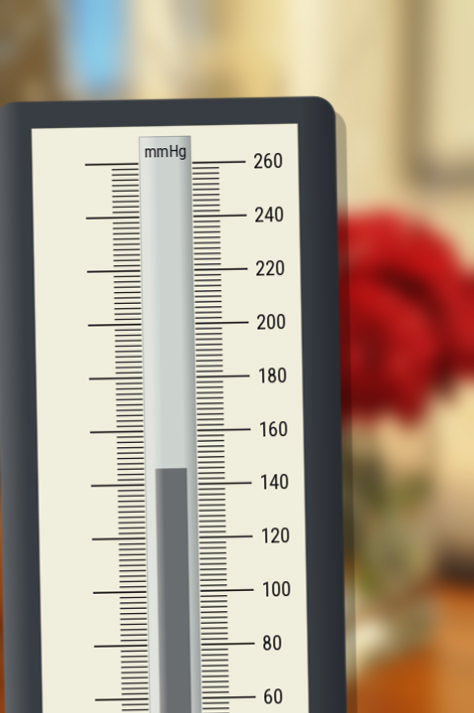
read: 146 mmHg
